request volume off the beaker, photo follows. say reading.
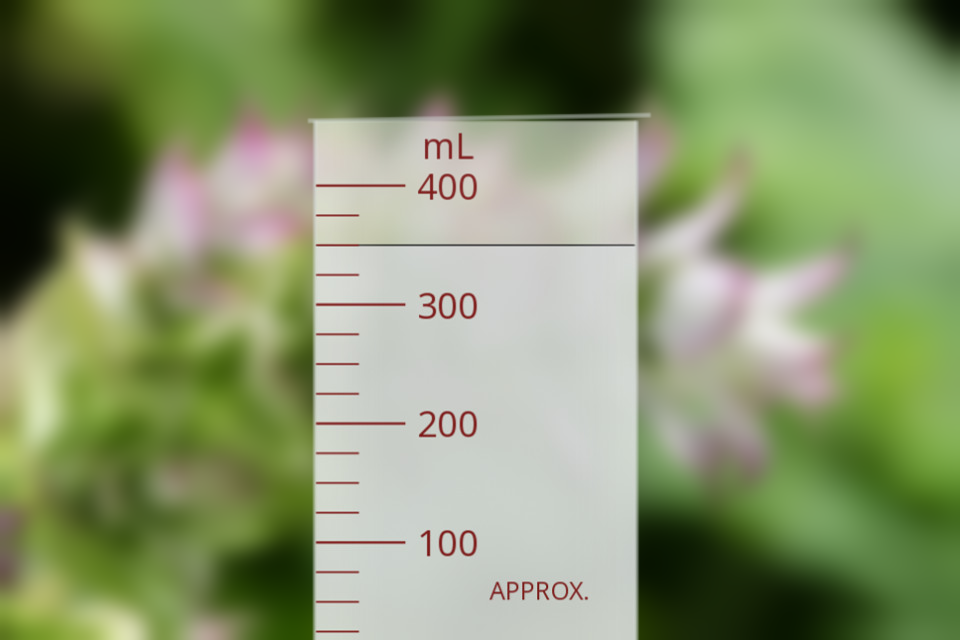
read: 350 mL
